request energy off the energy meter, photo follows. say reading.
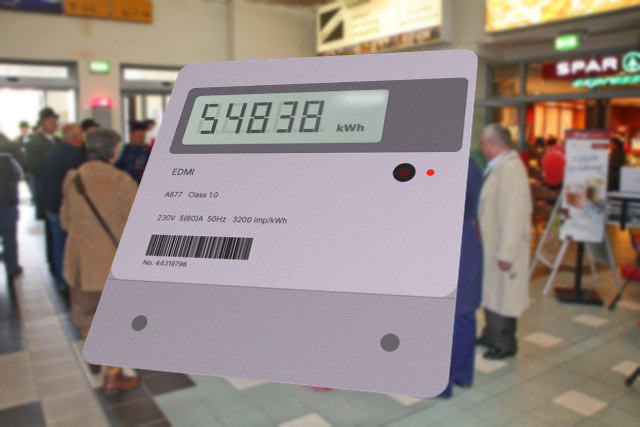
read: 54838 kWh
